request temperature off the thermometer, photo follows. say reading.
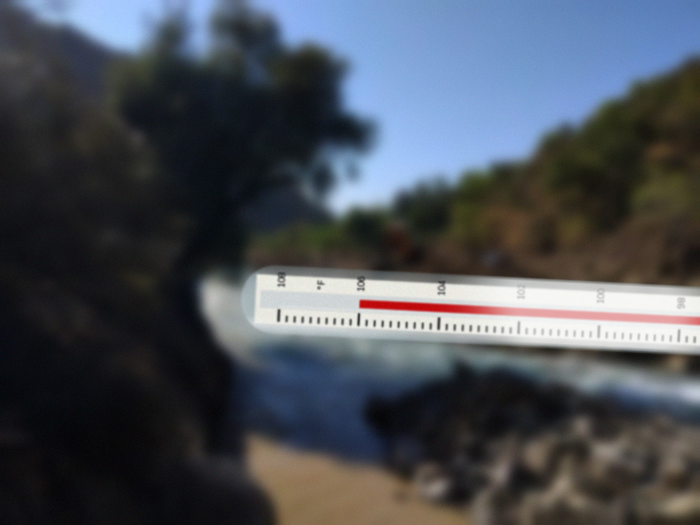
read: 106 °F
